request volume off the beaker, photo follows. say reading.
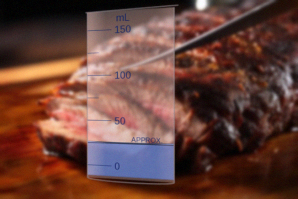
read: 25 mL
